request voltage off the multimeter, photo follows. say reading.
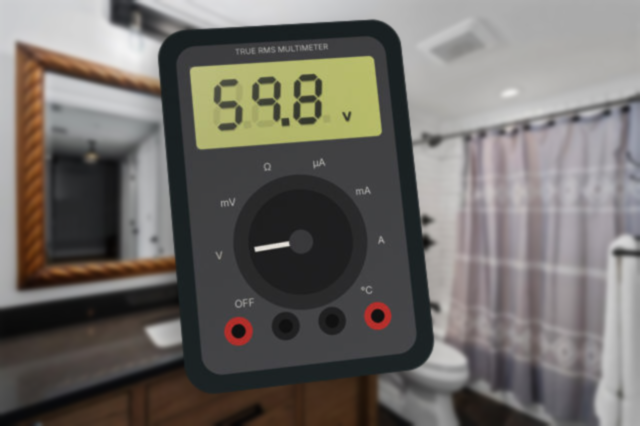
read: 59.8 V
